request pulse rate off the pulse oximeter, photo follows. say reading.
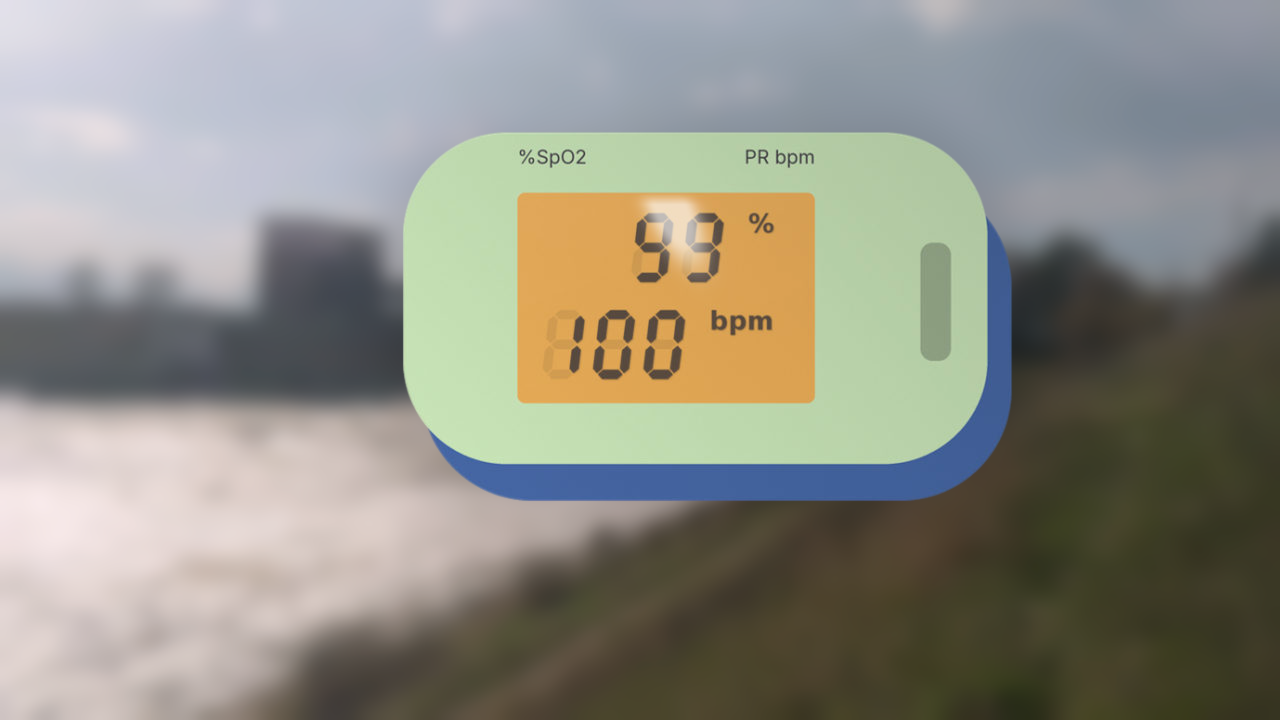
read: 100 bpm
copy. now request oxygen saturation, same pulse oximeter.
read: 99 %
